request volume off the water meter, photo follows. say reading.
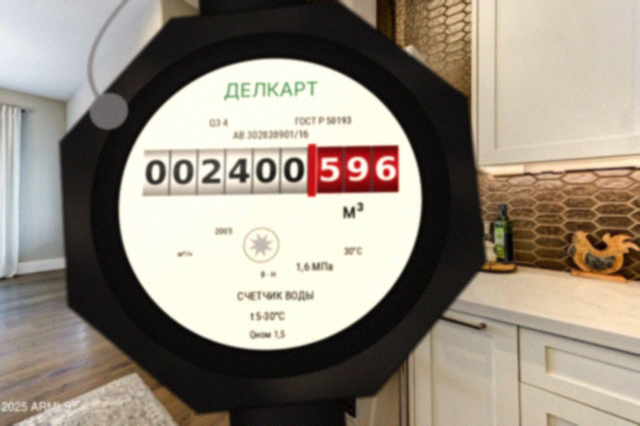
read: 2400.596 m³
